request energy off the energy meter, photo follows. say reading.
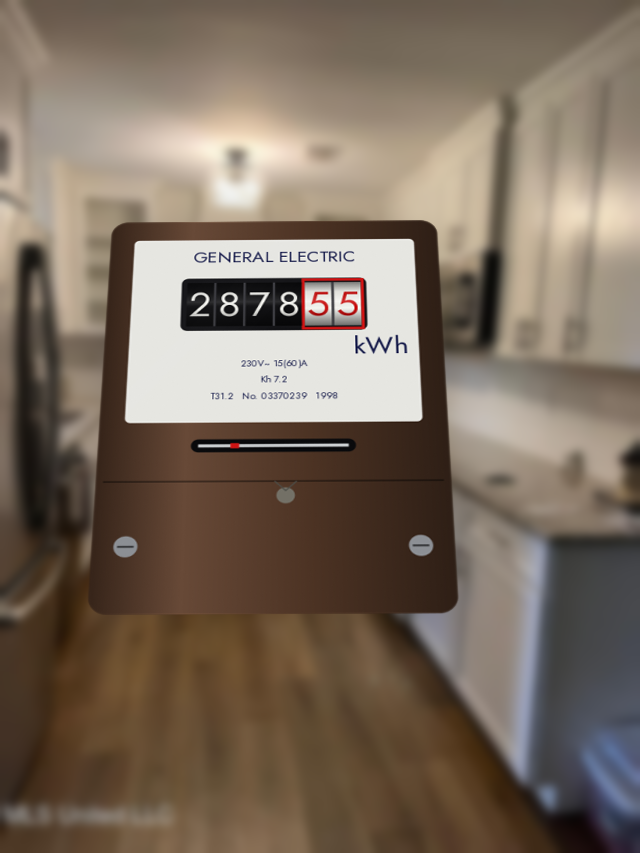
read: 2878.55 kWh
